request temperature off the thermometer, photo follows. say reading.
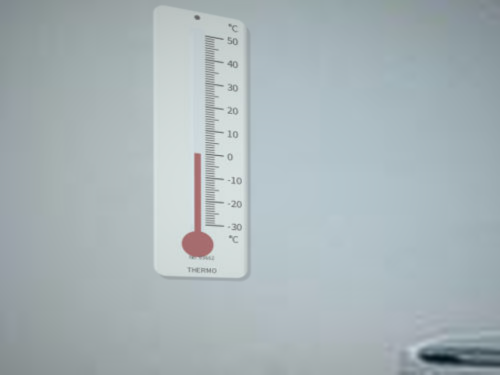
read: 0 °C
